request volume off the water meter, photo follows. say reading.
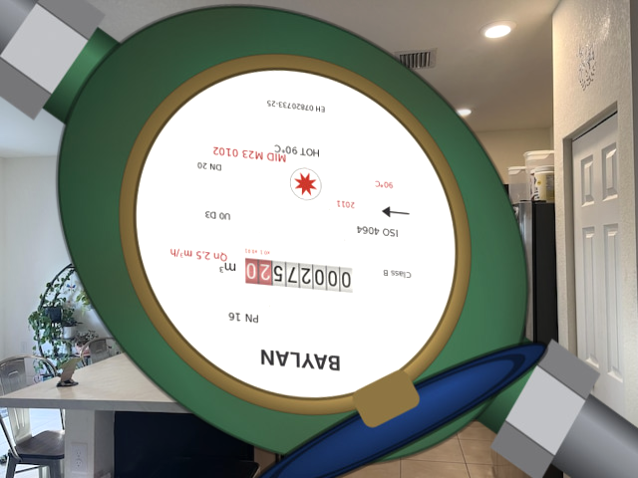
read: 275.20 m³
